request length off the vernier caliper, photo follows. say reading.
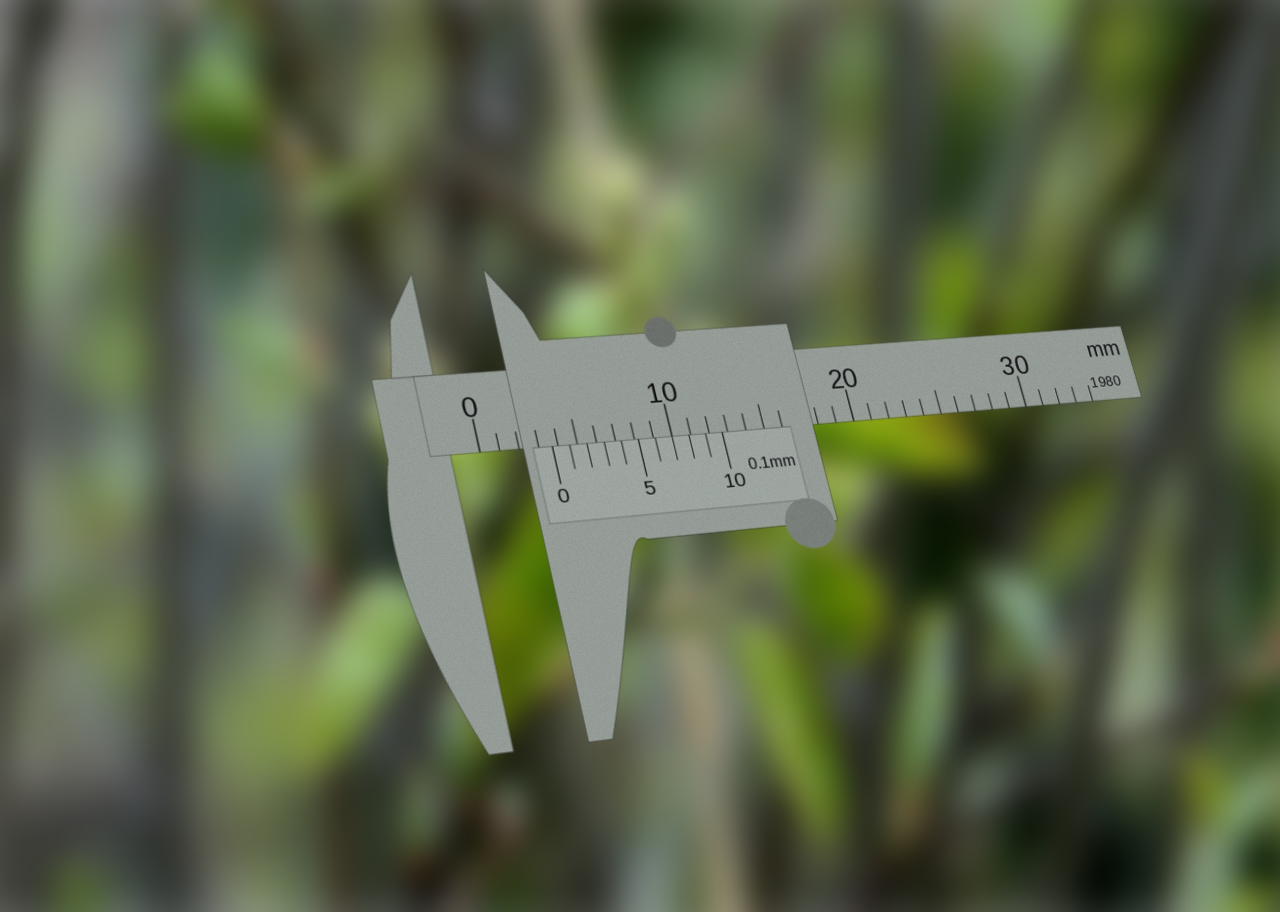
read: 3.7 mm
